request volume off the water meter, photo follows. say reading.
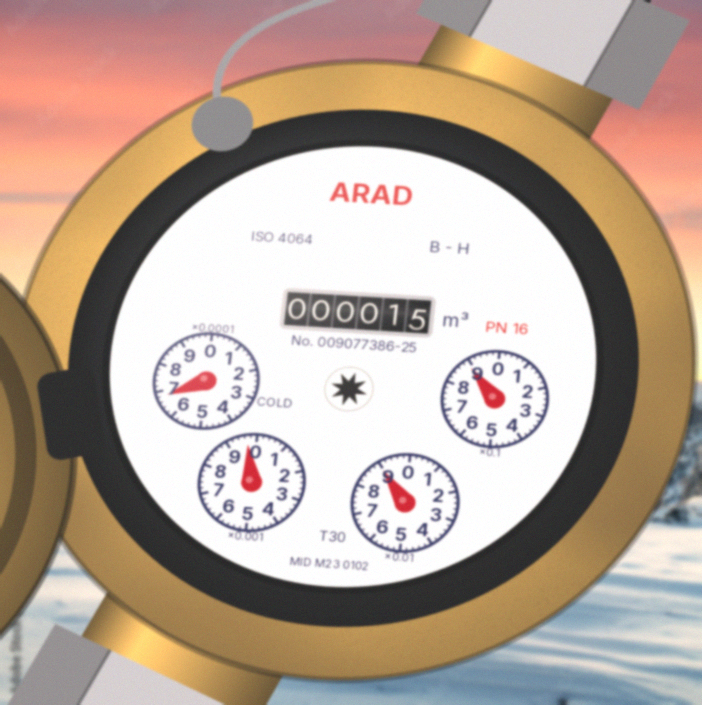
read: 14.8896 m³
